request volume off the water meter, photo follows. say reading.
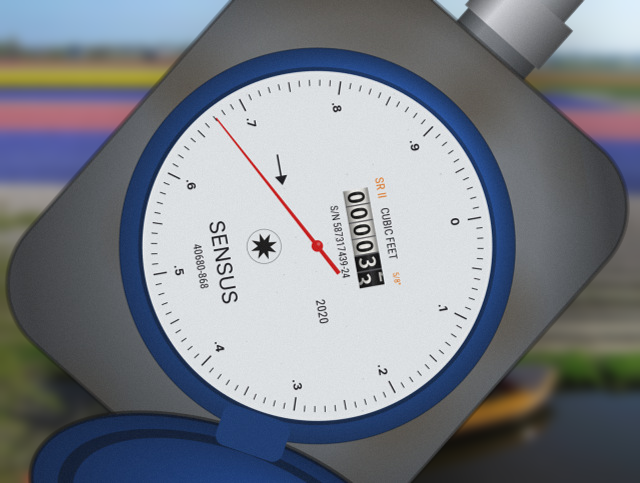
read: 32.67 ft³
